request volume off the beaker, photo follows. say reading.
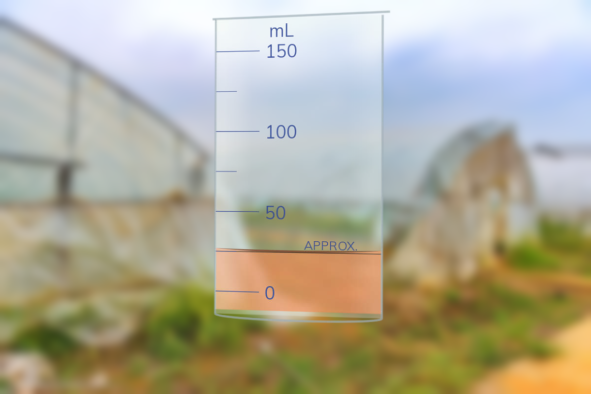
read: 25 mL
